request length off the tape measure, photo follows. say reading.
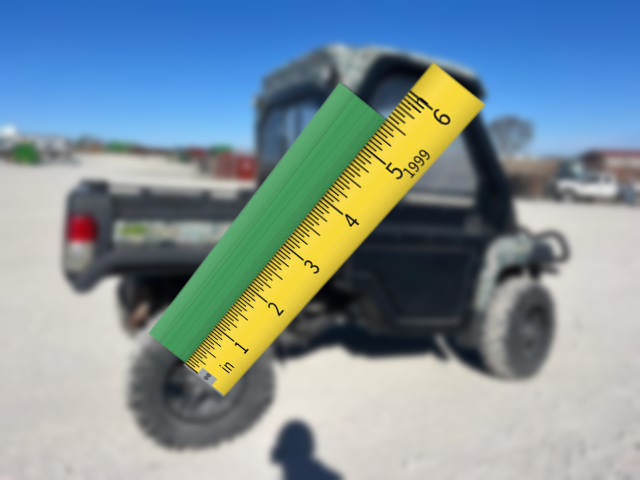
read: 5.5 in
